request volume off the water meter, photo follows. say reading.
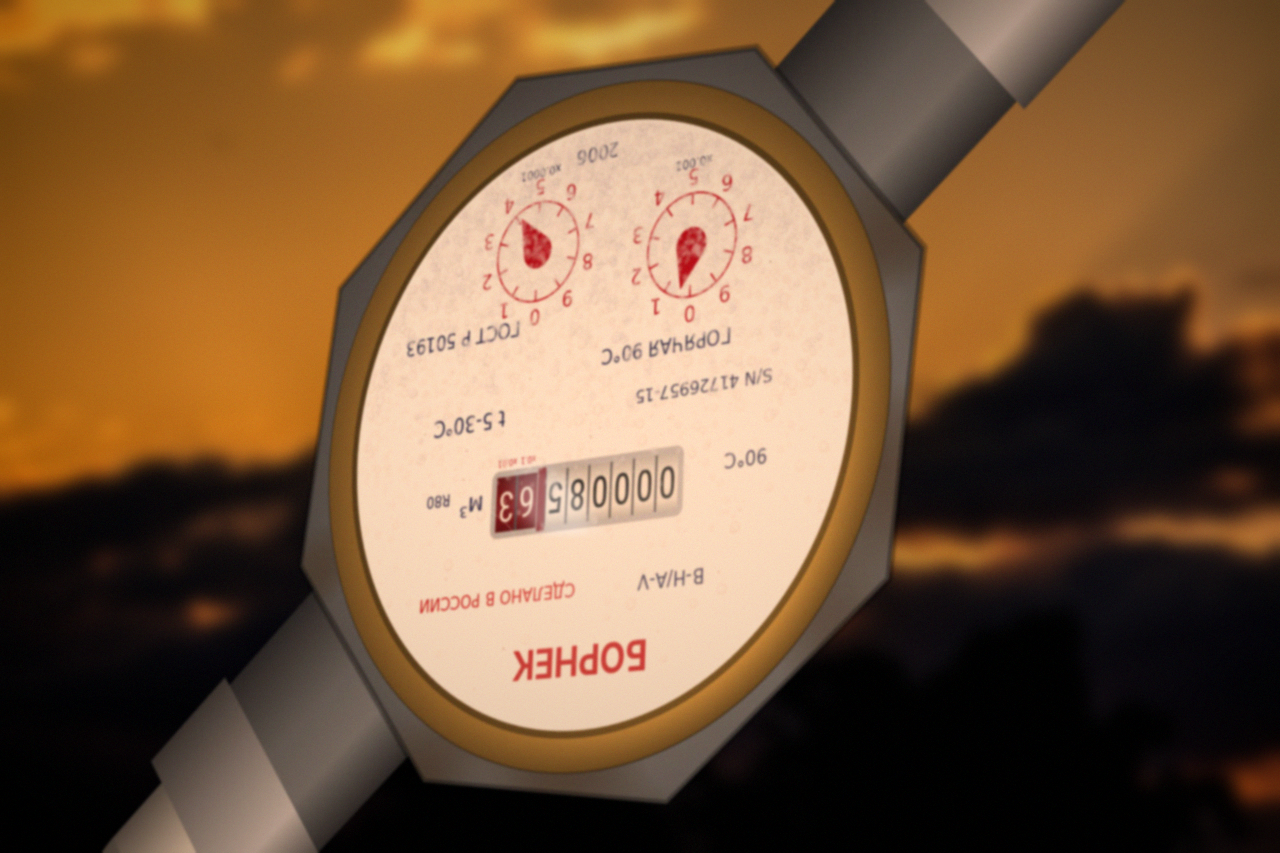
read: 85.6304 m³
